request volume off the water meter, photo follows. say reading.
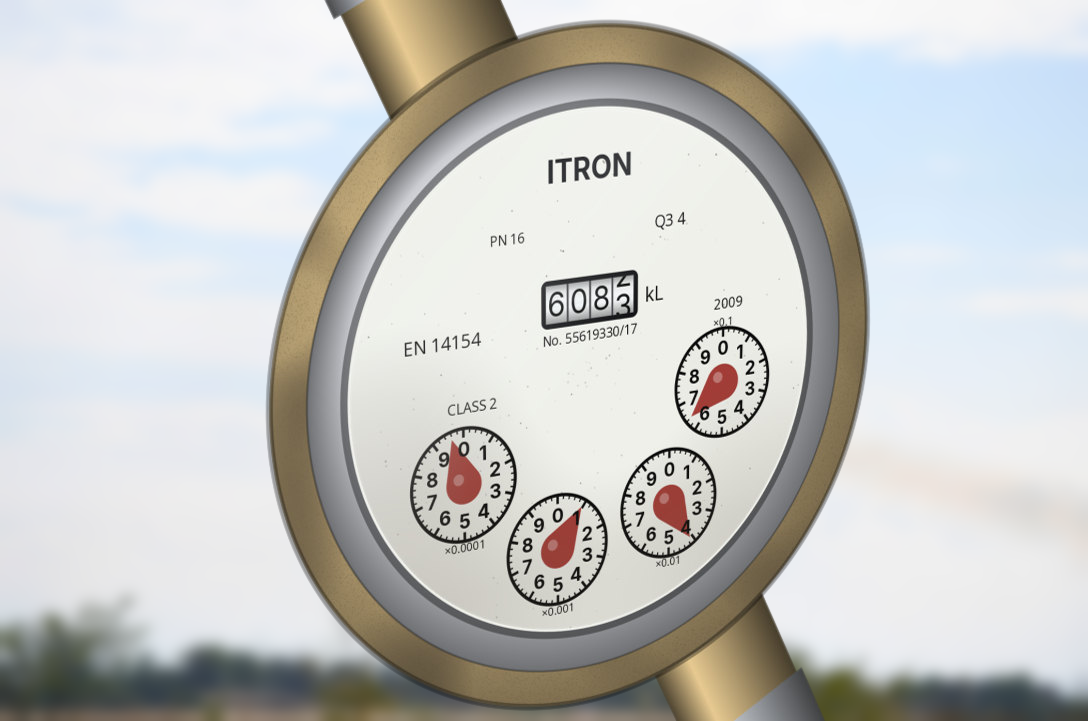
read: 6082.6409 kL
